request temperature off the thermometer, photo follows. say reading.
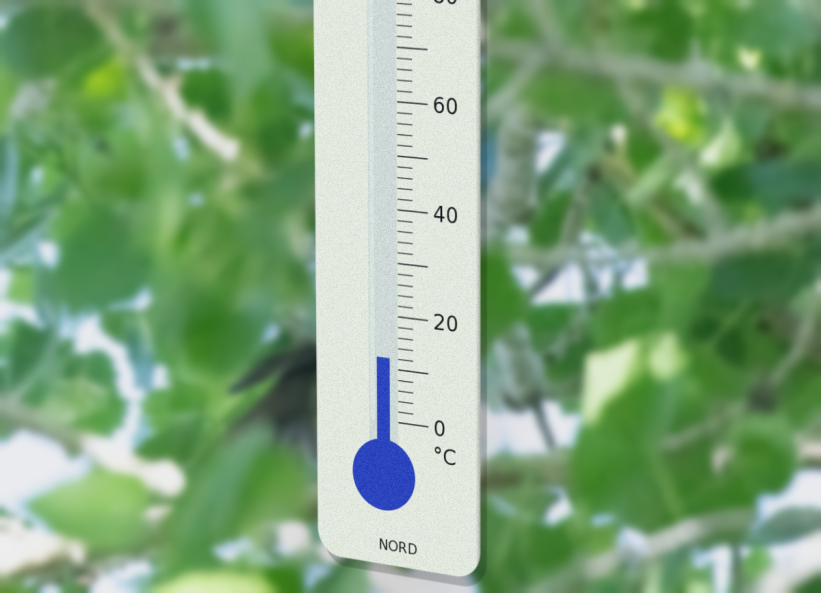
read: 12 °C
